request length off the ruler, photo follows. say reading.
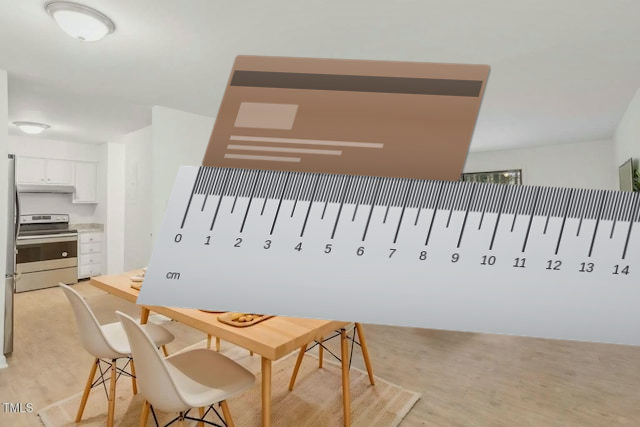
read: 8.5 cm
